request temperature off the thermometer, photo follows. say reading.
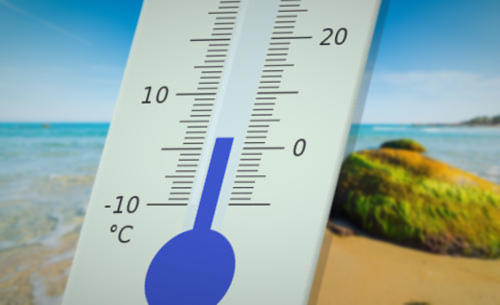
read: 2 °C
